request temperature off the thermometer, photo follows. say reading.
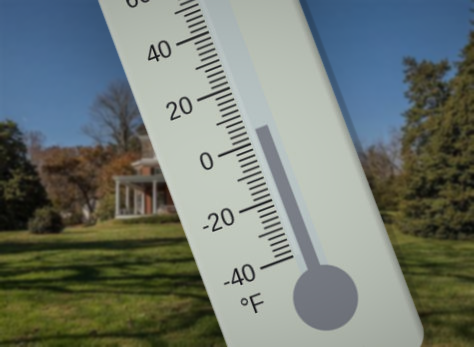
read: 4 °F
